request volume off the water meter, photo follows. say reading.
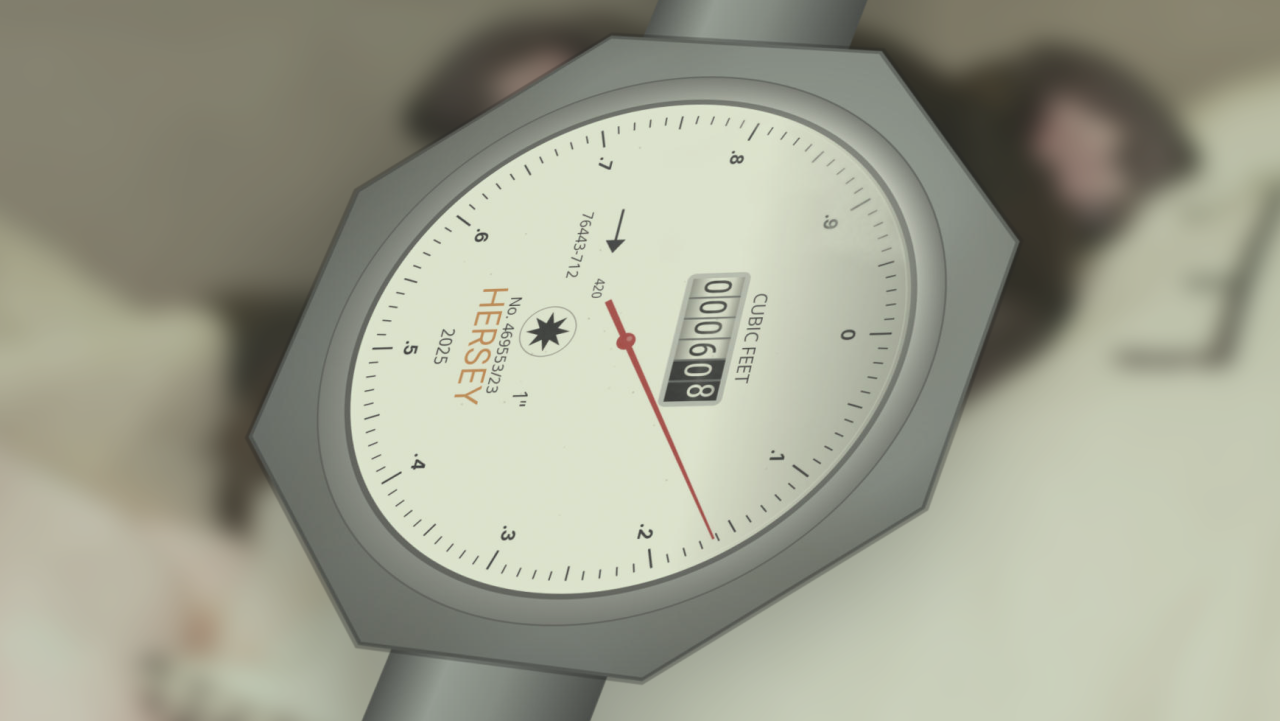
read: 608.16 ft³
